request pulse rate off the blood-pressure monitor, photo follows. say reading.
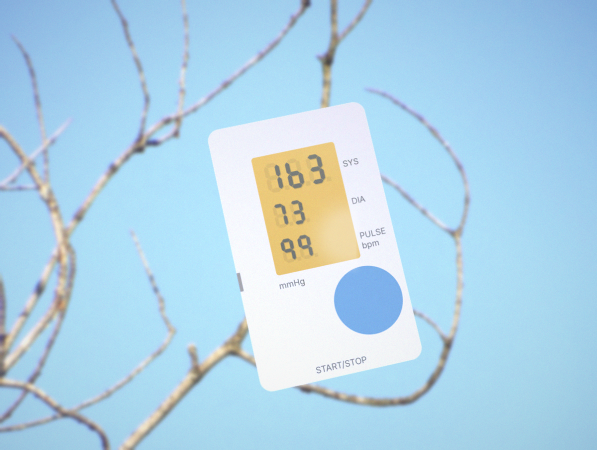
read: 99 bpm
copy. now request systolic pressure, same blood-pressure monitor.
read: 163 mmHg
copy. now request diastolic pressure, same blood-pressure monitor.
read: 73 mmHg
